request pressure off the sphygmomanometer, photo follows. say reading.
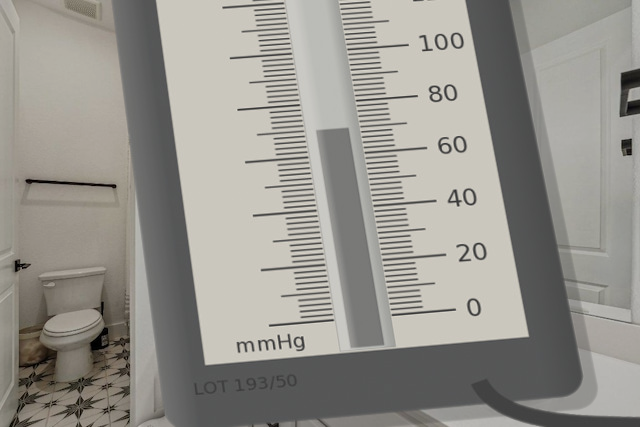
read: 70 mmHg
